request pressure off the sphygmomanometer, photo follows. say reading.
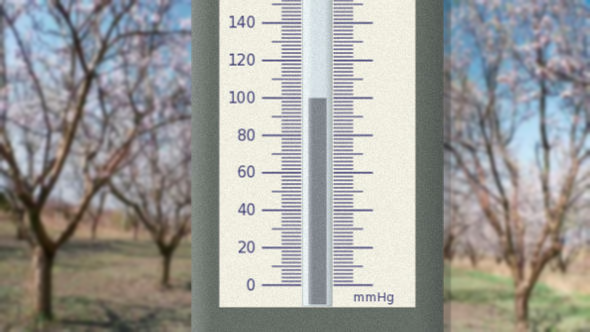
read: 100 mmHg
